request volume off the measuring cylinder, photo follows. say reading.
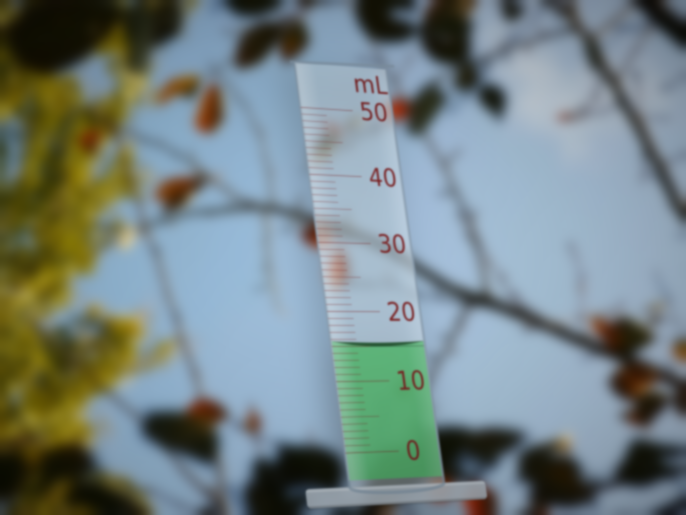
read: 15 mL
